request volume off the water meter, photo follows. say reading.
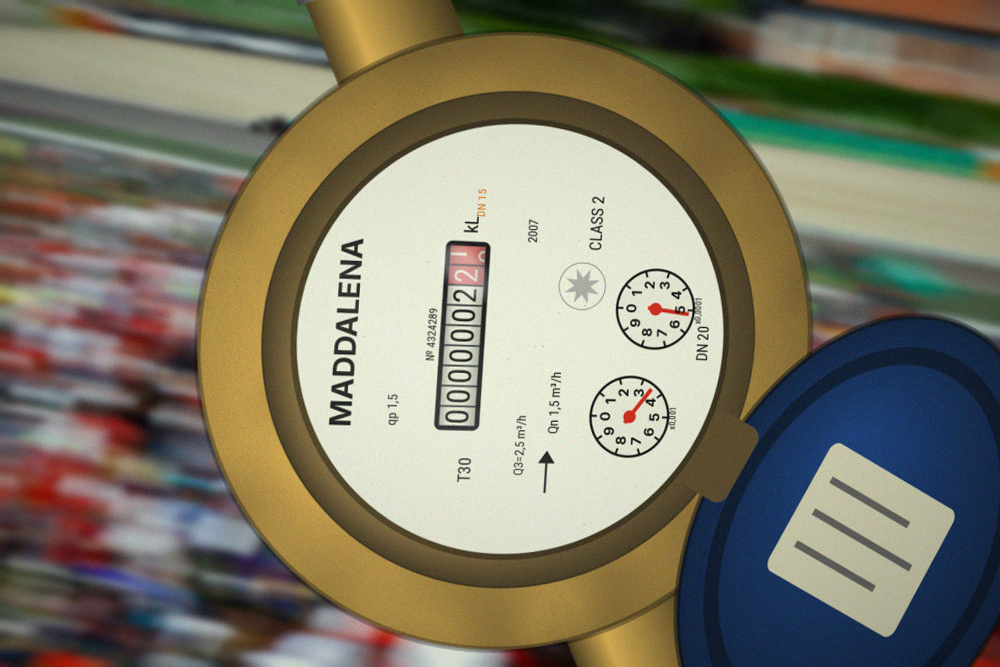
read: 2.2135 kL
